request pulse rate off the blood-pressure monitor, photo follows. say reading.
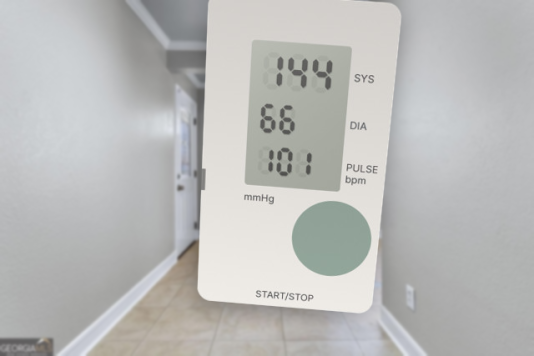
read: 101 bpm
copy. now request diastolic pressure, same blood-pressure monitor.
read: 66 mmHg
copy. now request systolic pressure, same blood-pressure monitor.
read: 144 mmHg
